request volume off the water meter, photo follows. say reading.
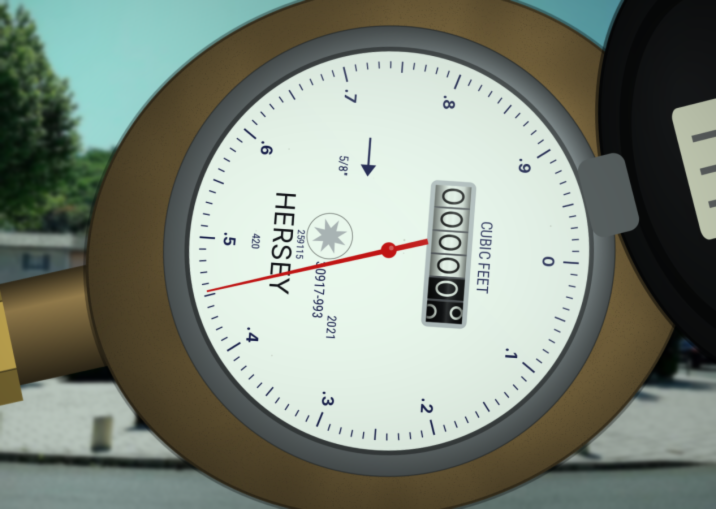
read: 8.45 ft³
